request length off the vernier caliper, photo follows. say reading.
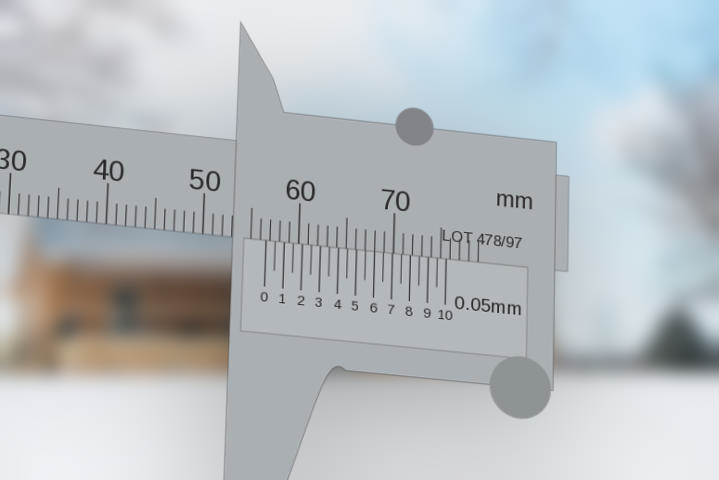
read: 56.6 mm
